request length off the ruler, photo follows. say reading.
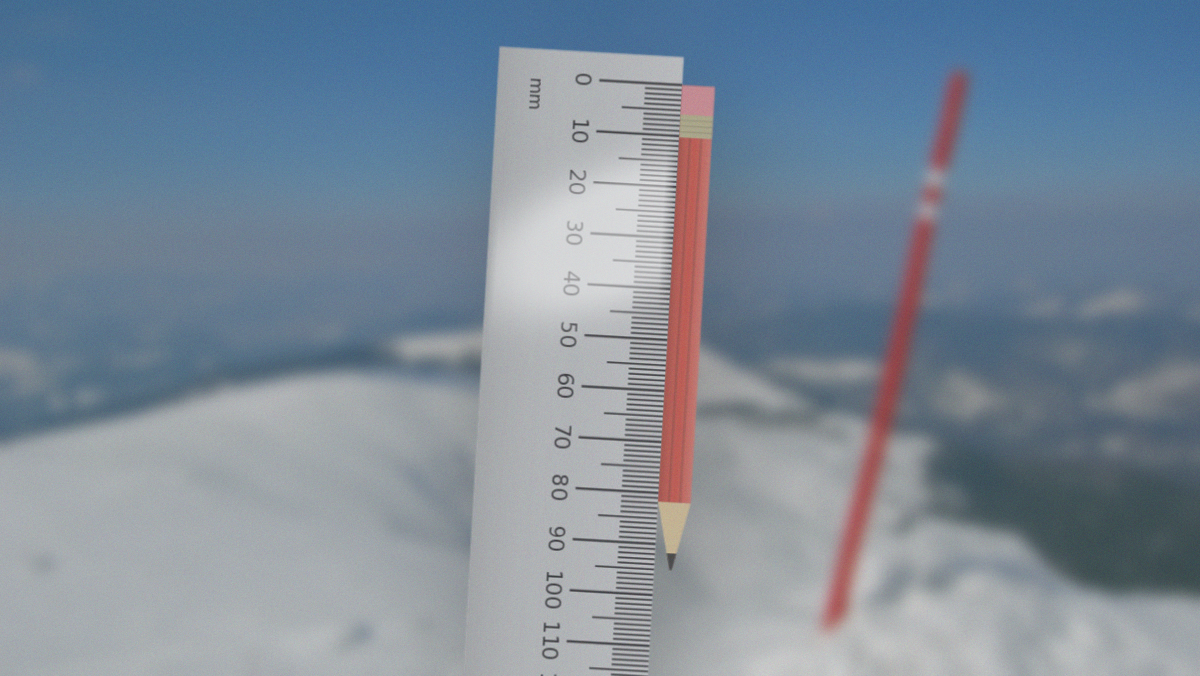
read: 95 mm
